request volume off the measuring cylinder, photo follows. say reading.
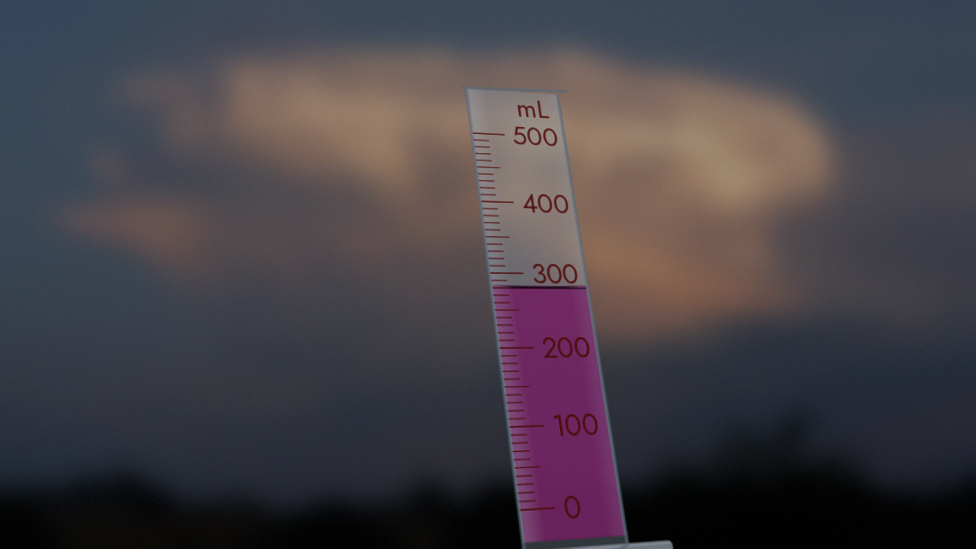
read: 280 mL
